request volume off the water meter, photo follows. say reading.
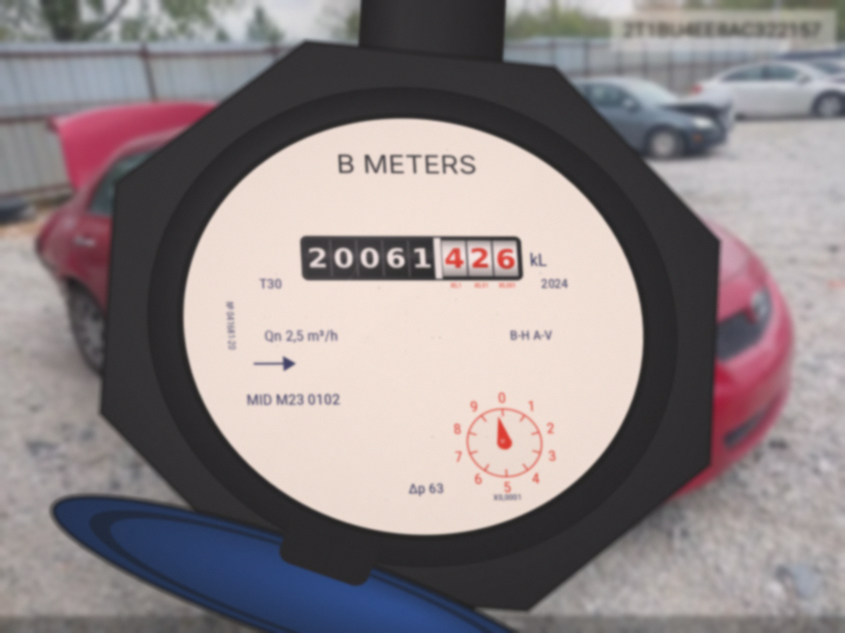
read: 20061.4259 kL
